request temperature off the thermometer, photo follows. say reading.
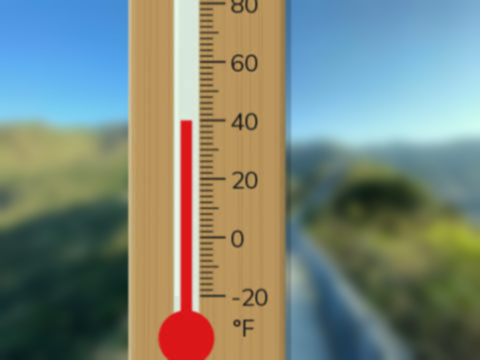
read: 40 °F
